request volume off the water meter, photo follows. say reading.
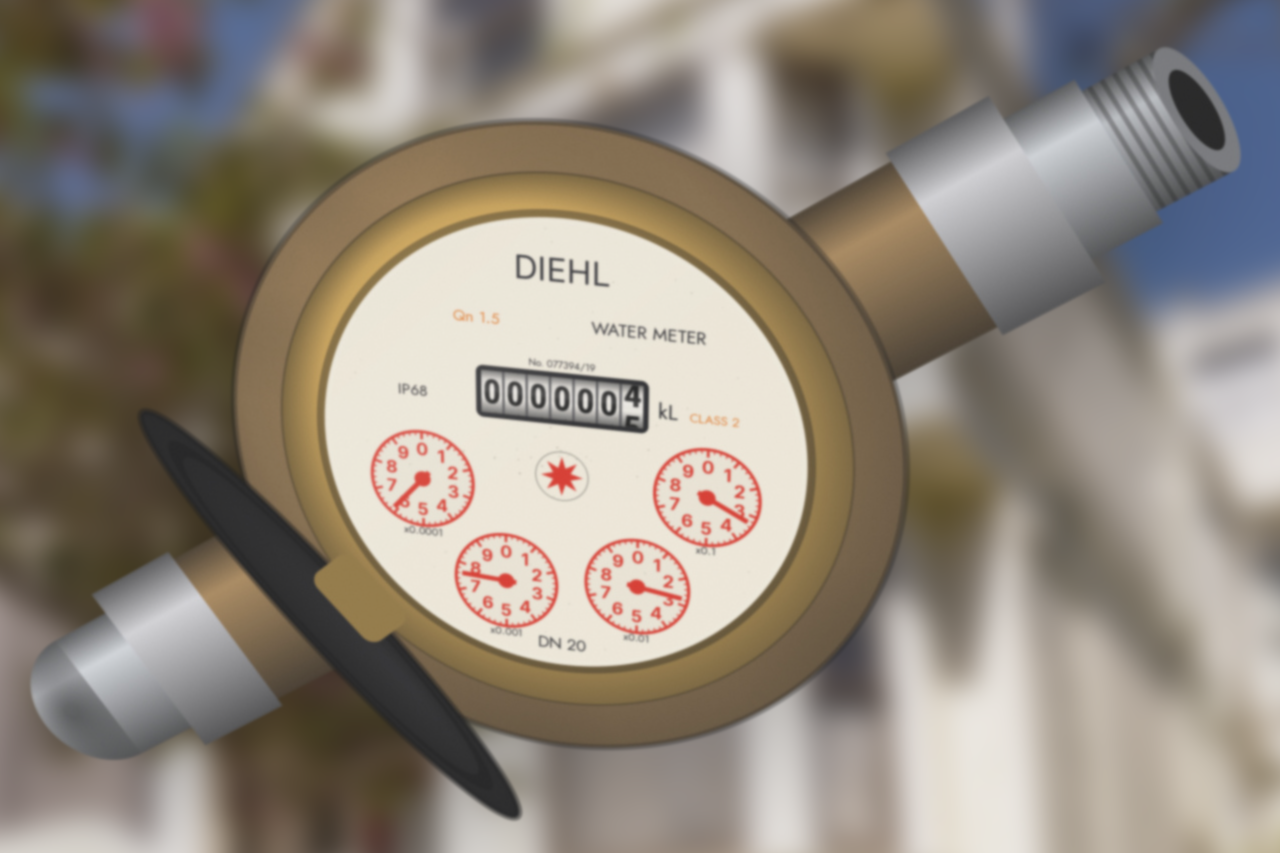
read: 4.3276 kL
